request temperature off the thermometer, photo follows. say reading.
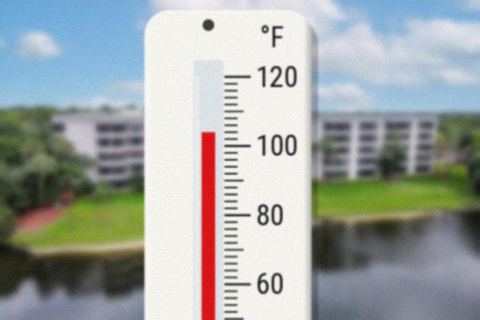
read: 104 °F
